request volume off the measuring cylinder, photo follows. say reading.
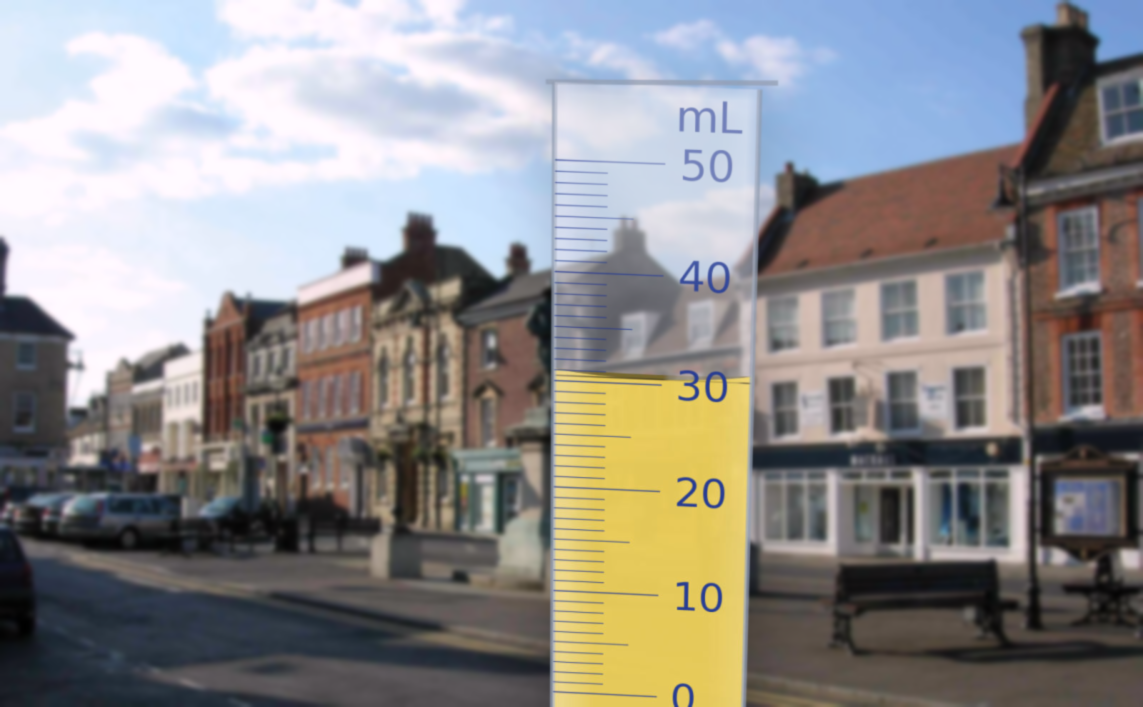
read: 30.5 mL
